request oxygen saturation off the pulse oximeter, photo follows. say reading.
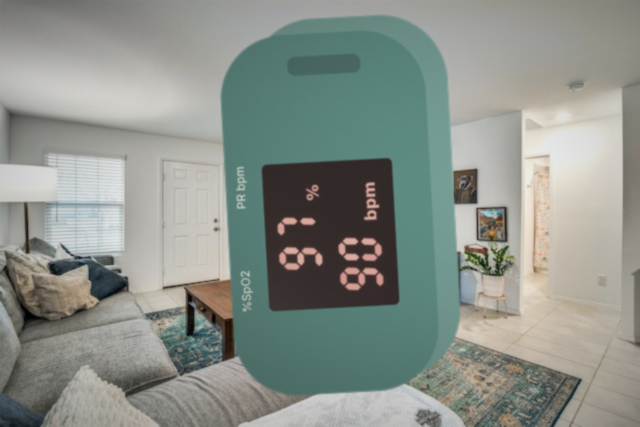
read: 97 %
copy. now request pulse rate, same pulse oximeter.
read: 90 bpm
